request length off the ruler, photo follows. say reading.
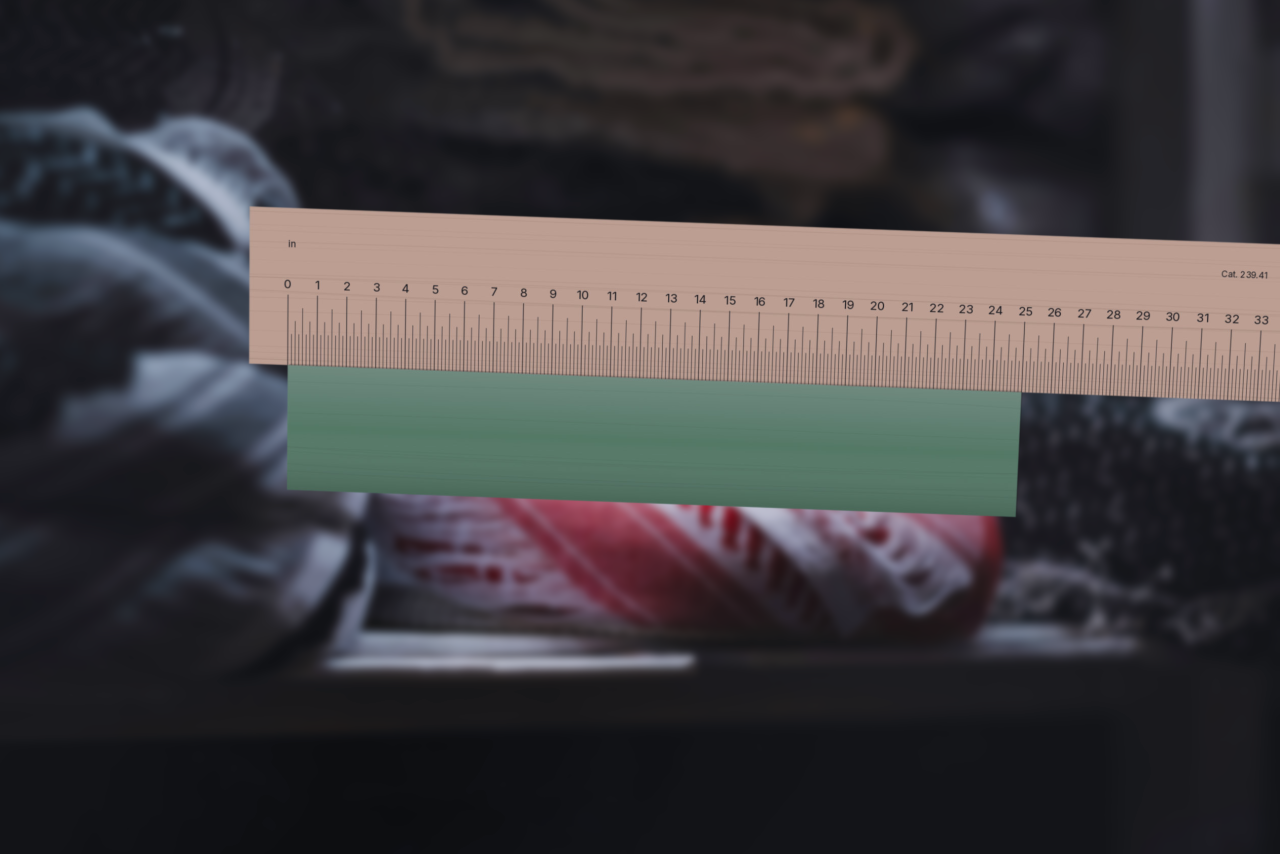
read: 25 in
